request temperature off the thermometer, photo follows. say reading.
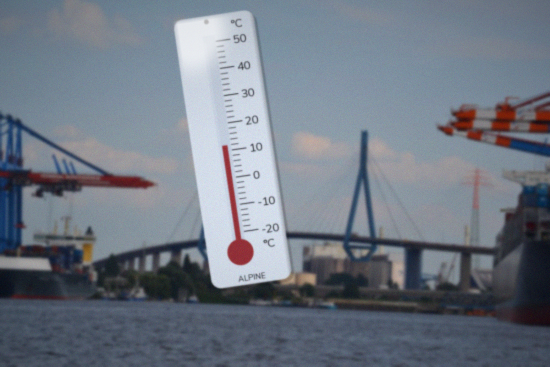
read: 12 °C
